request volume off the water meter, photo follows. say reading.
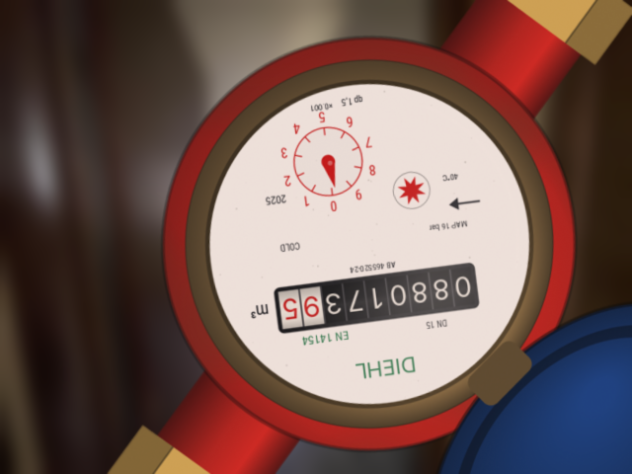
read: 880173.949 m³
